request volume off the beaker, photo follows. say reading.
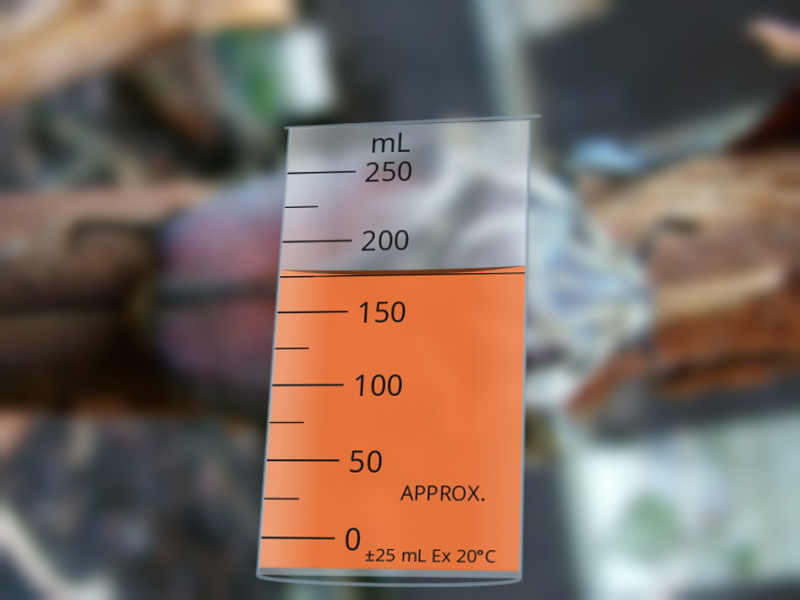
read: 175 mL
